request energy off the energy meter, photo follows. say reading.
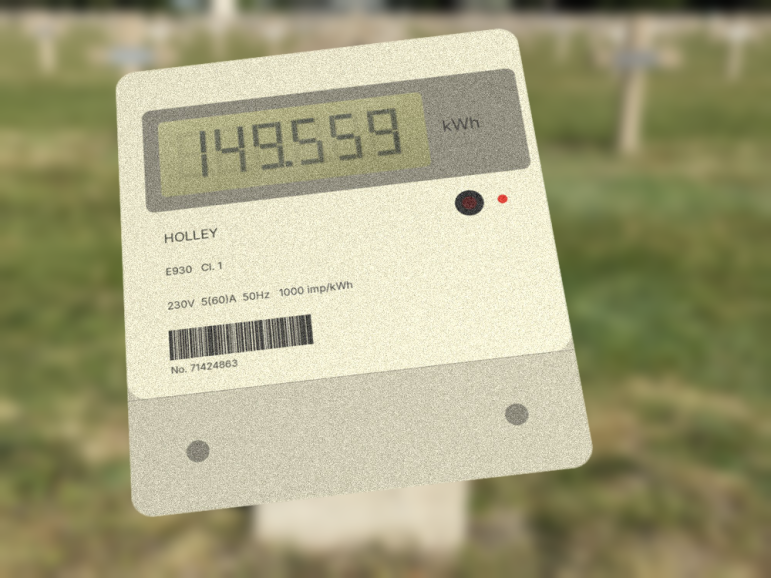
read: 149.559 kWh
